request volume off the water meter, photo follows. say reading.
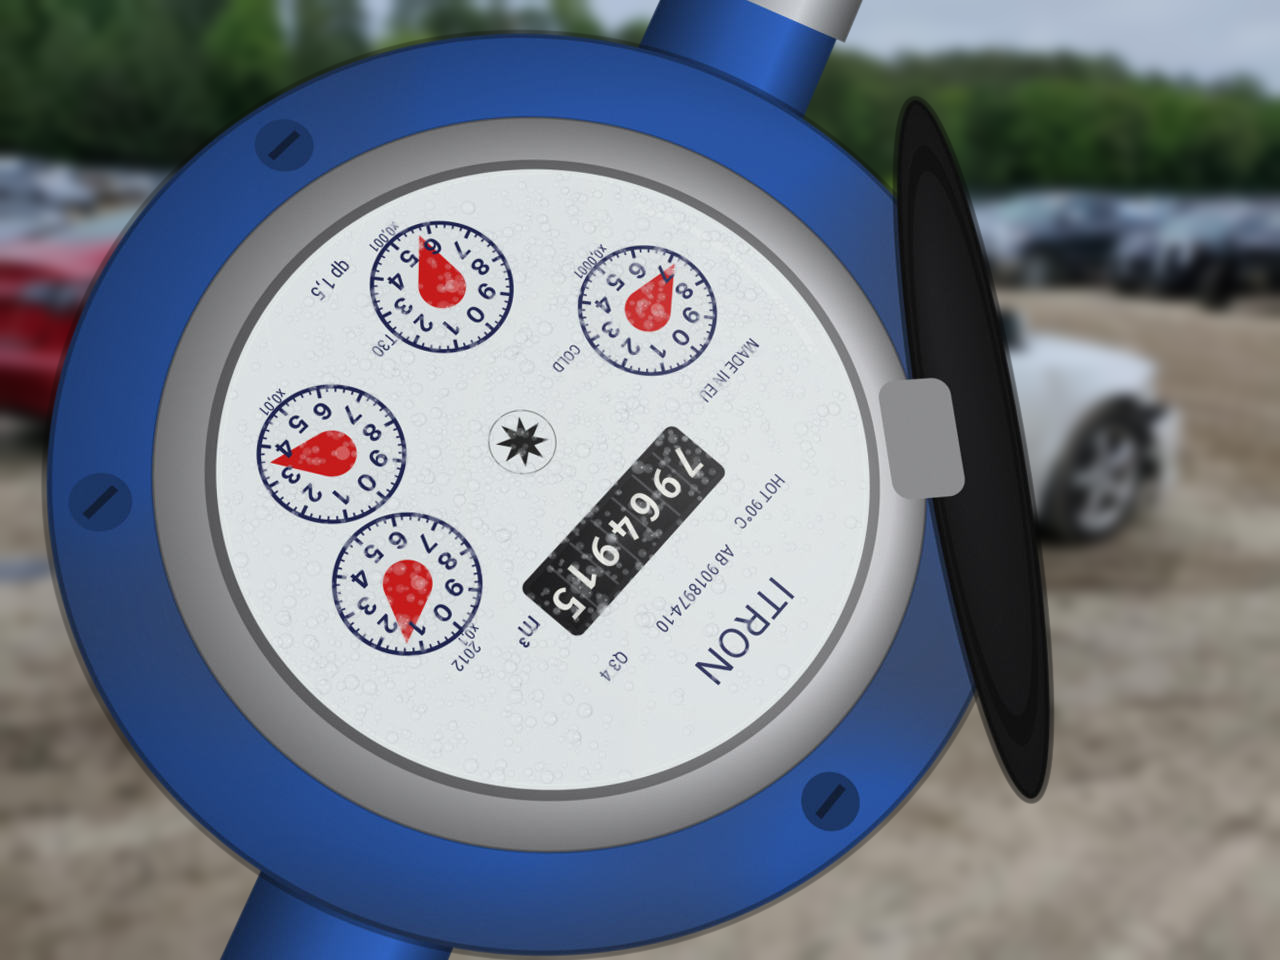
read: 7964915.1357 m³
